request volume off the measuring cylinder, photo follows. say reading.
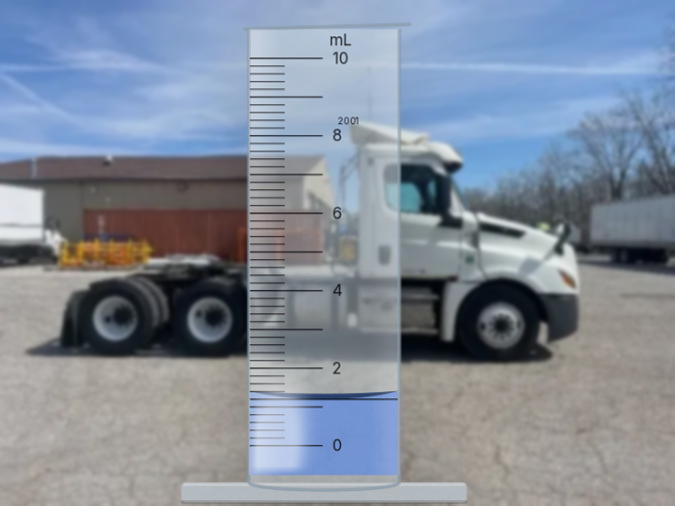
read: 1.2 mL
